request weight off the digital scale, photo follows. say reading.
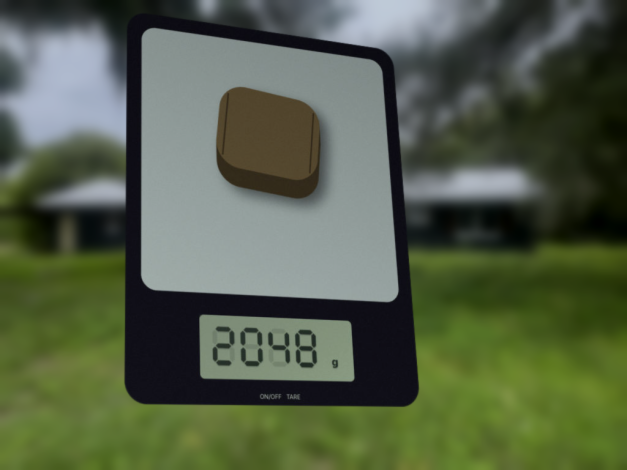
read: 2048 g
